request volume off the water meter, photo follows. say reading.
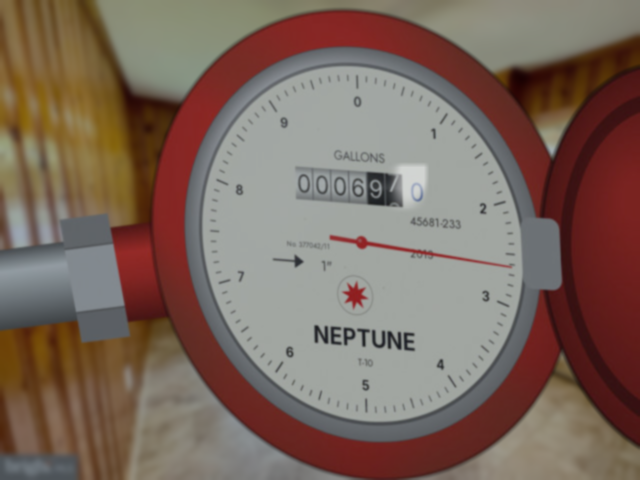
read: 6972.6 gal
